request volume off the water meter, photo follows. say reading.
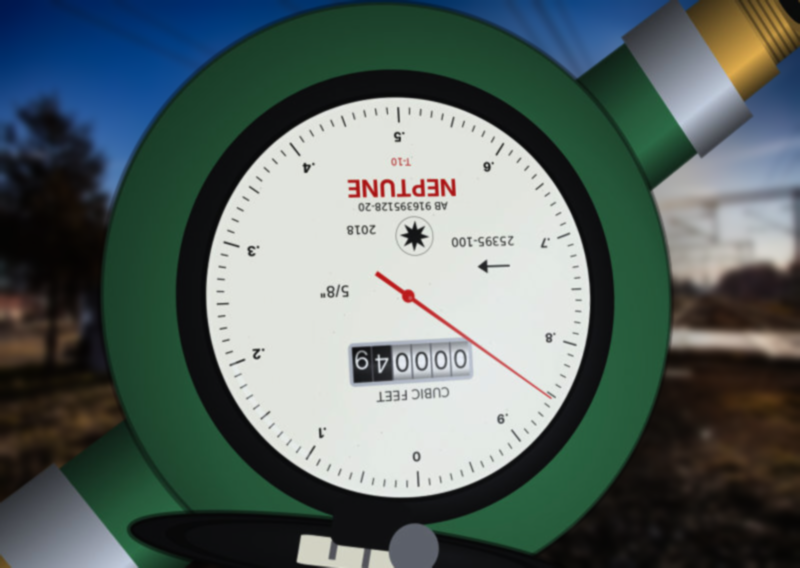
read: 48.85 ft³
